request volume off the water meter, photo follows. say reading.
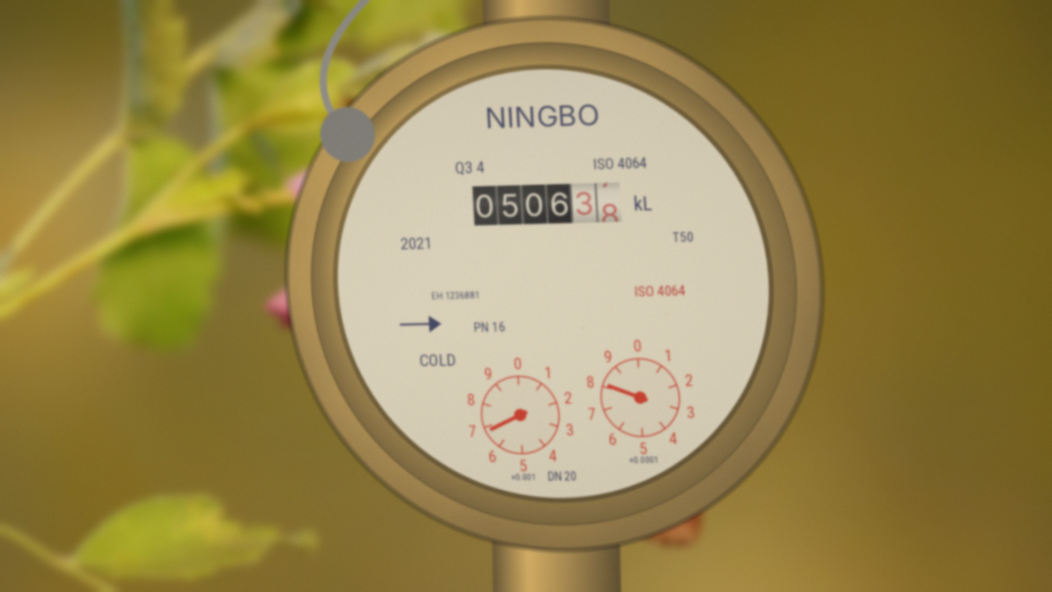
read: 506.3768 kL
